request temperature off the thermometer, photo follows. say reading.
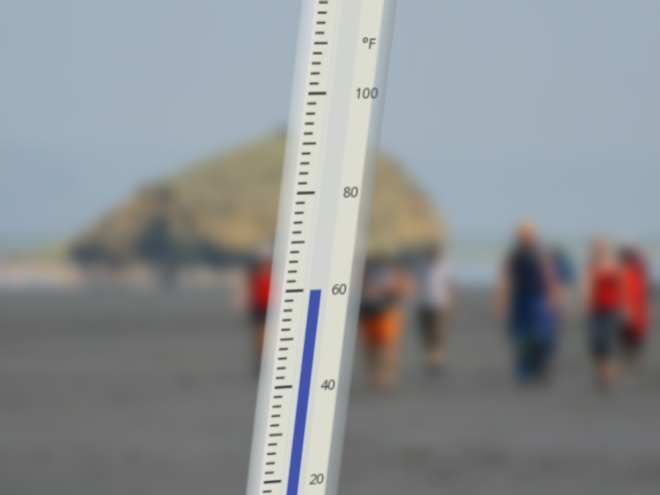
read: 60 °F
